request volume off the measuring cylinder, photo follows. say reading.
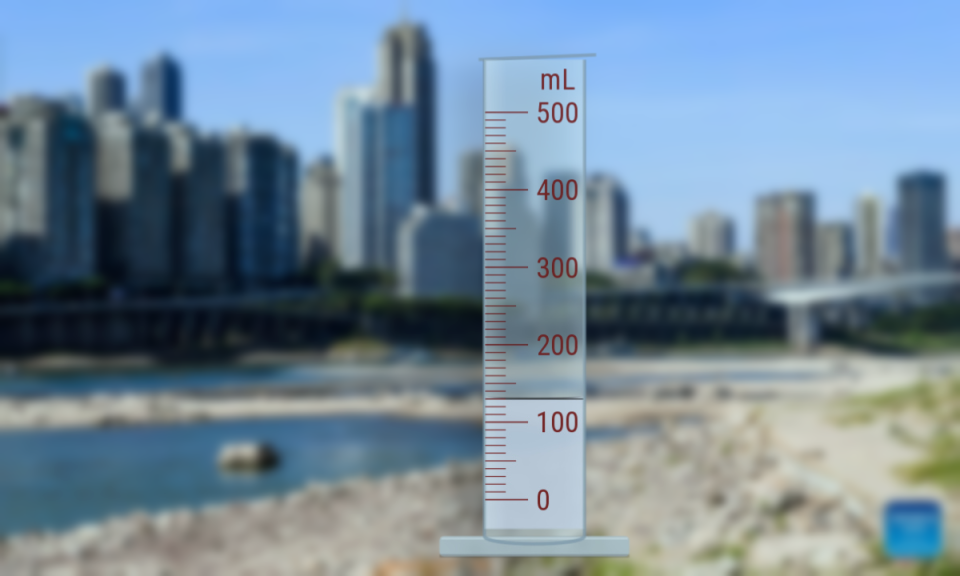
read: 130 mL
